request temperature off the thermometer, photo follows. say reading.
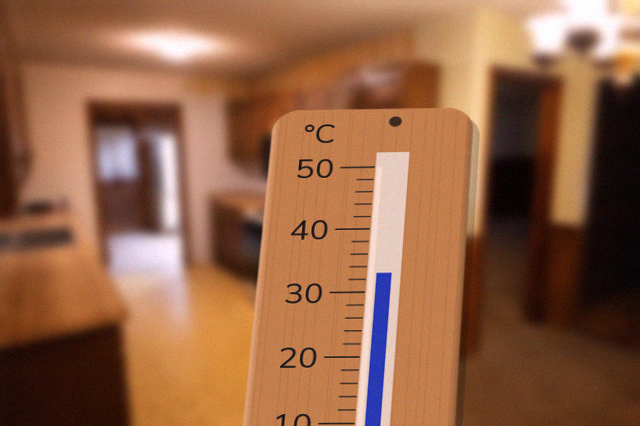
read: 33 °C
